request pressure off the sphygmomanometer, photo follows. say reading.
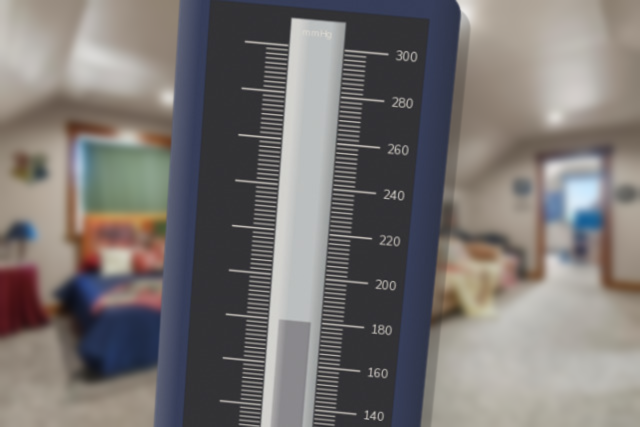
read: 180 mmHg
